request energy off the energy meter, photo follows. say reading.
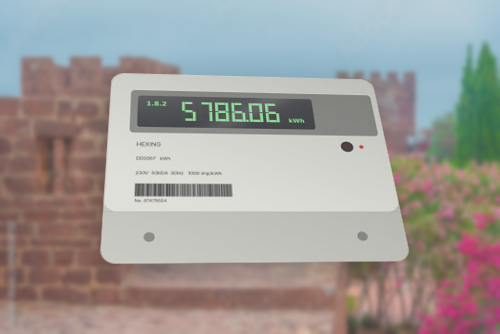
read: 5786.06 kWh
